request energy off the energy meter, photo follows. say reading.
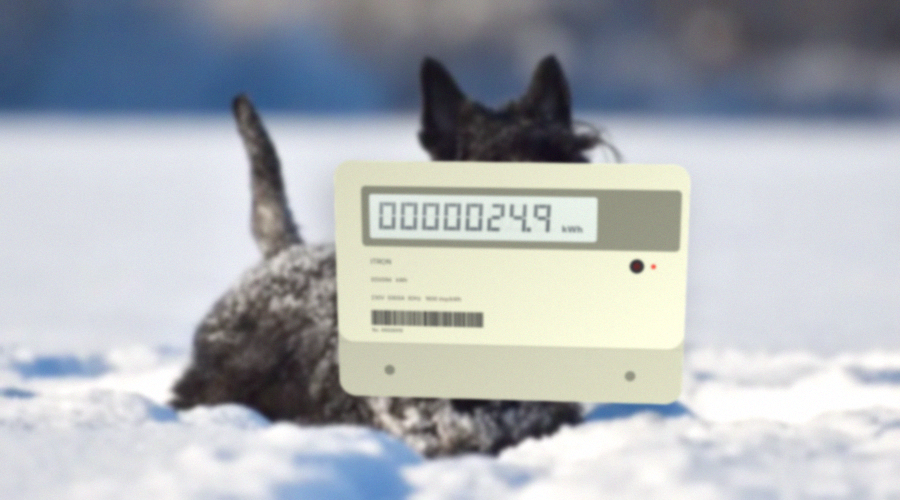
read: 24.9 kWh
